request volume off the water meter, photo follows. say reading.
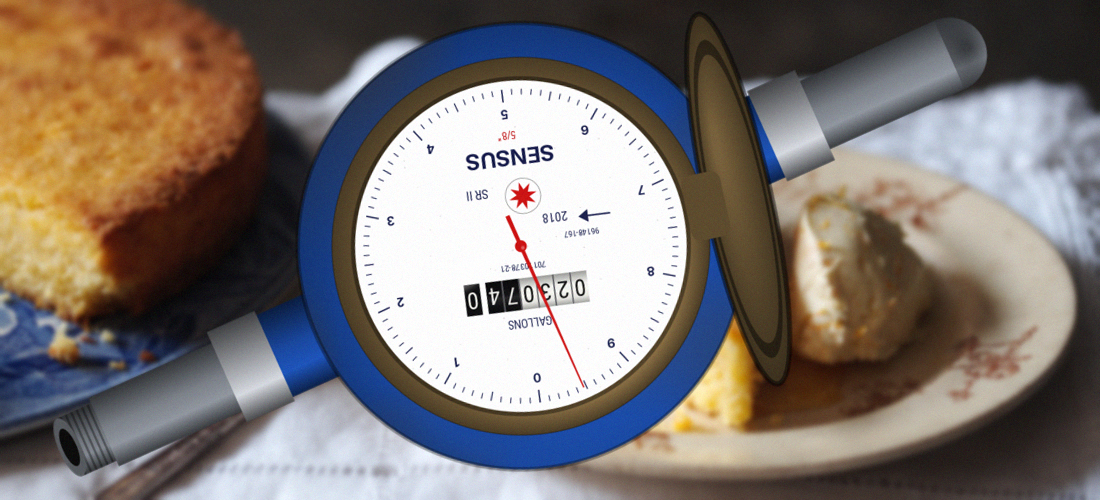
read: 230739.5 gal
